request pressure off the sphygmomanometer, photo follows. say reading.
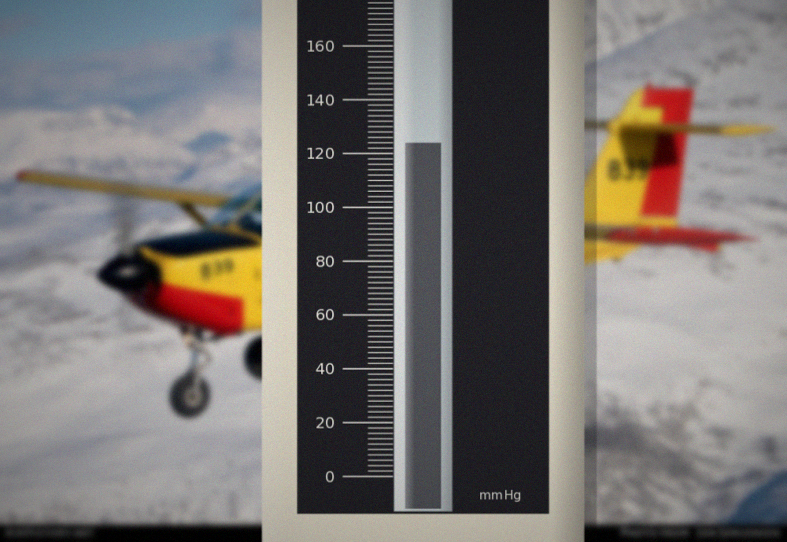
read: 124 mmHg
